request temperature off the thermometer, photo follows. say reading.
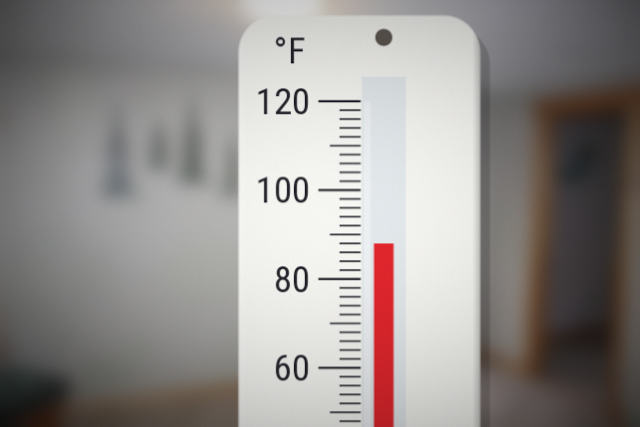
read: 88 °F
